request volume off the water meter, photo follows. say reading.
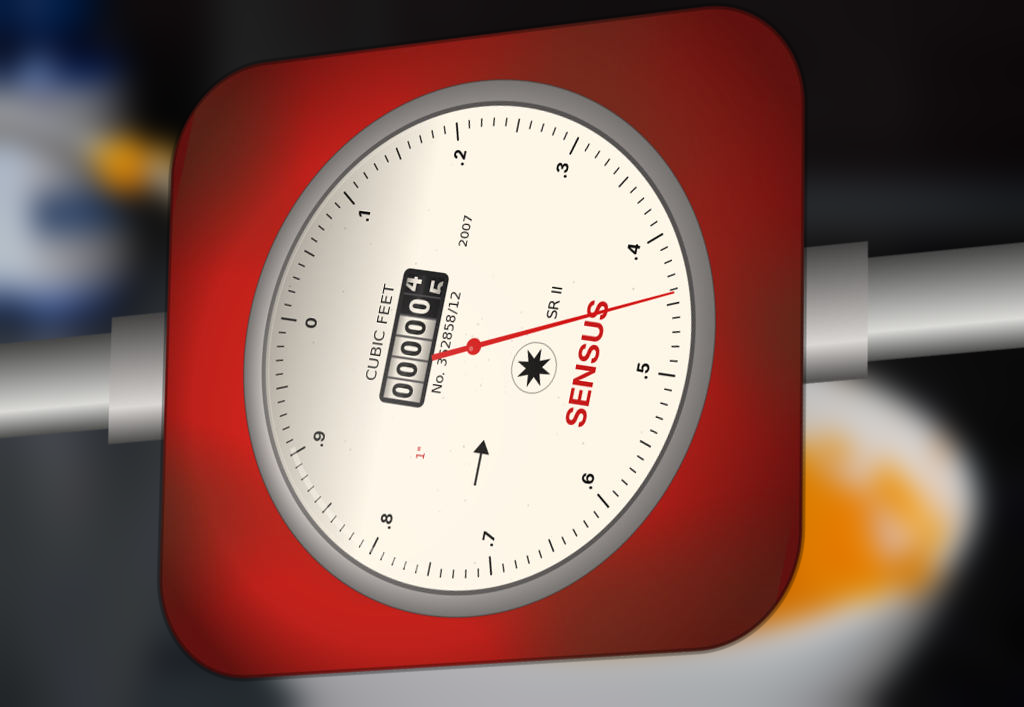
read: 4.44 ft³
